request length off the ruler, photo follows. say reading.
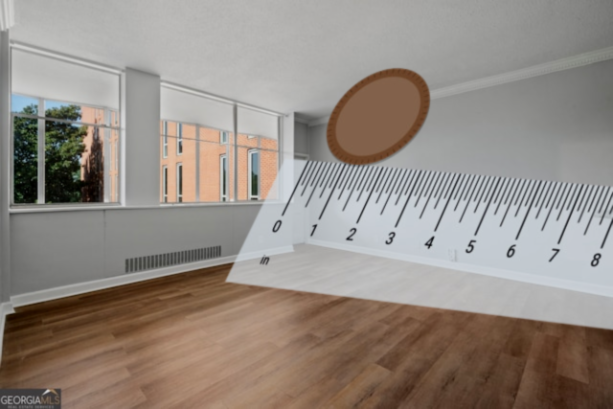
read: 2.5 in
